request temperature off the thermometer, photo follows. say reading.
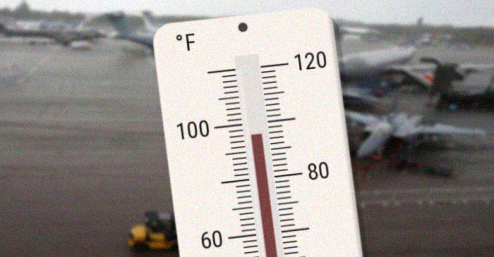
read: 96 °F
